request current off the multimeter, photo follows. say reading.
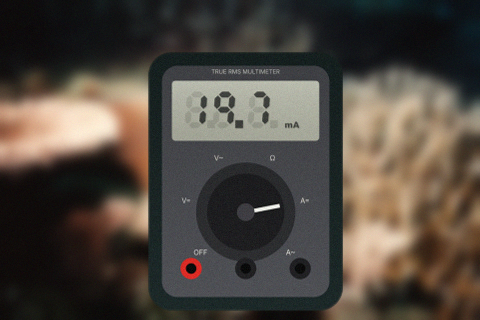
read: 19.7 mA
